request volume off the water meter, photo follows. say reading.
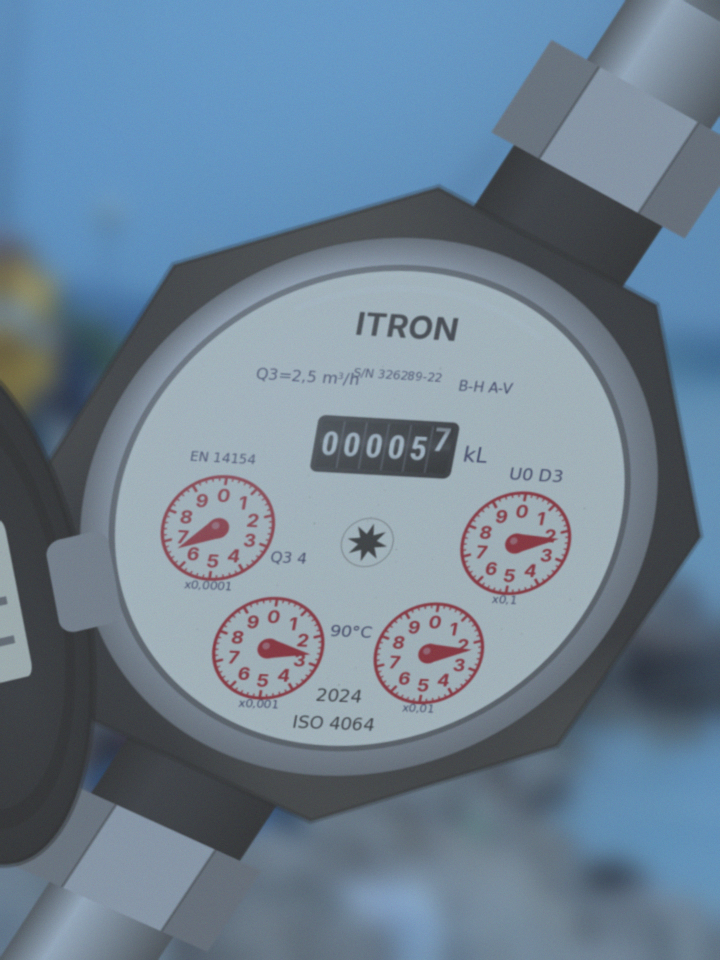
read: 57.2226 kL
